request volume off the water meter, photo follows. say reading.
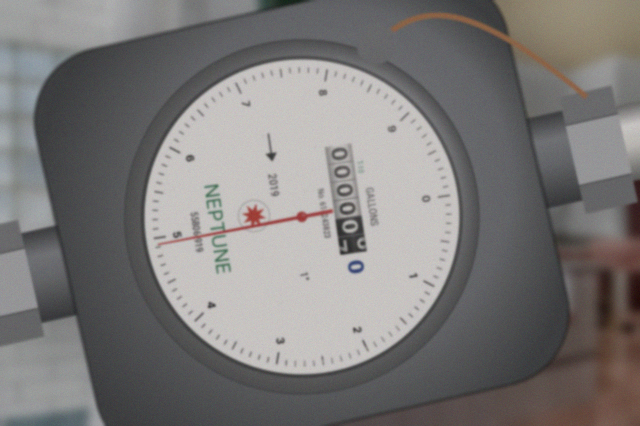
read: 64.9 gal
